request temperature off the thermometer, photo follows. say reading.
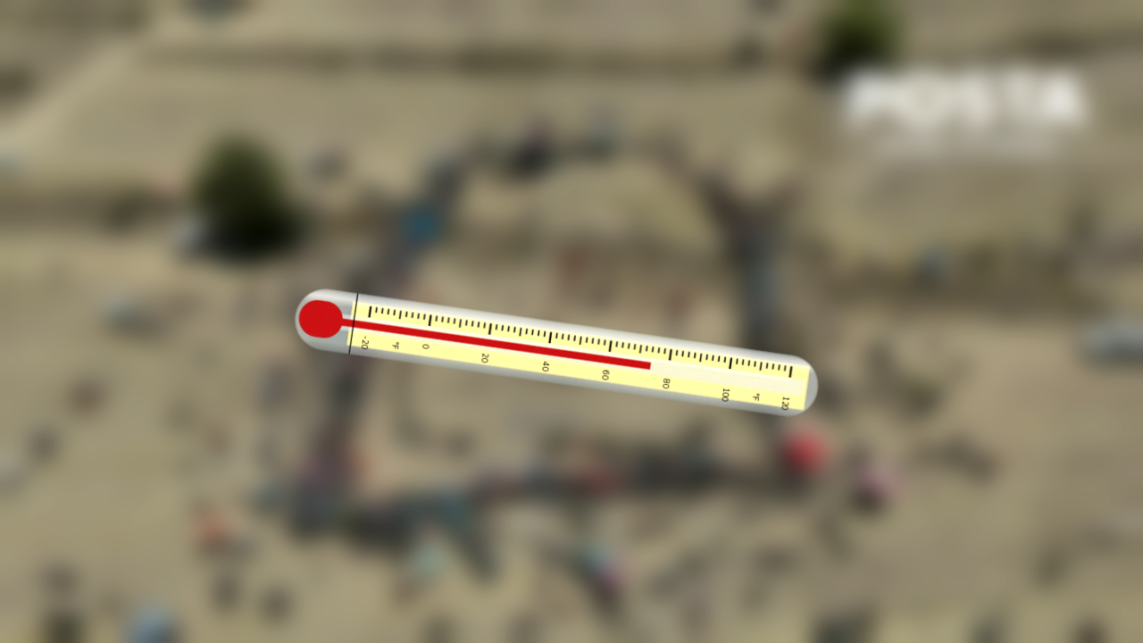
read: 74 °F
